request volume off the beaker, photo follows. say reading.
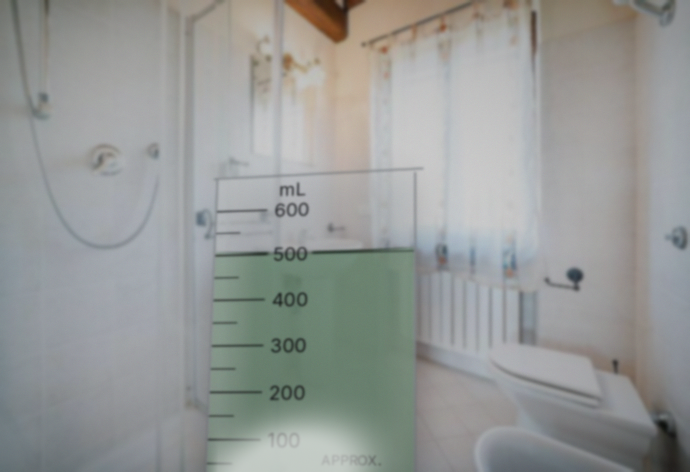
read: 500 mL
